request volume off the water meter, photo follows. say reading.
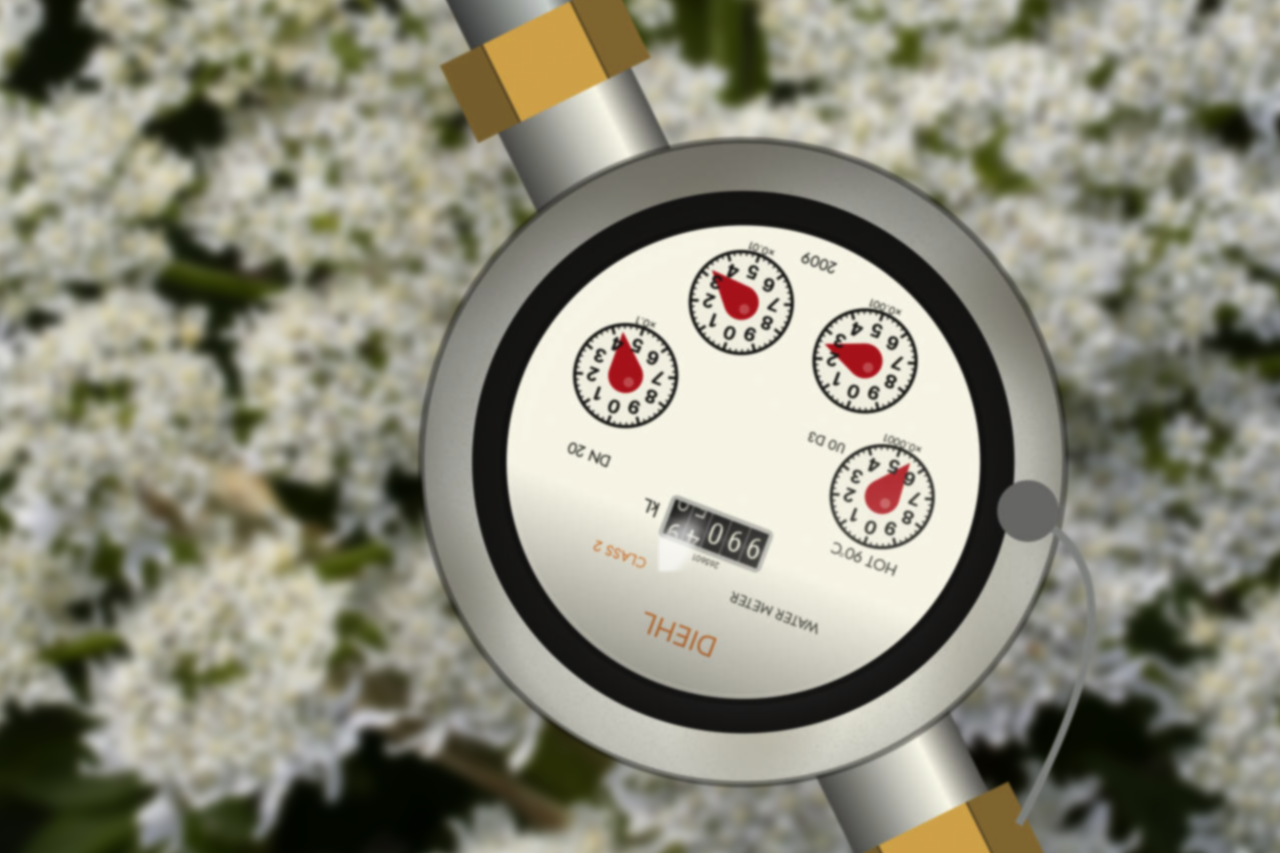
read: 99049.4325 kL
